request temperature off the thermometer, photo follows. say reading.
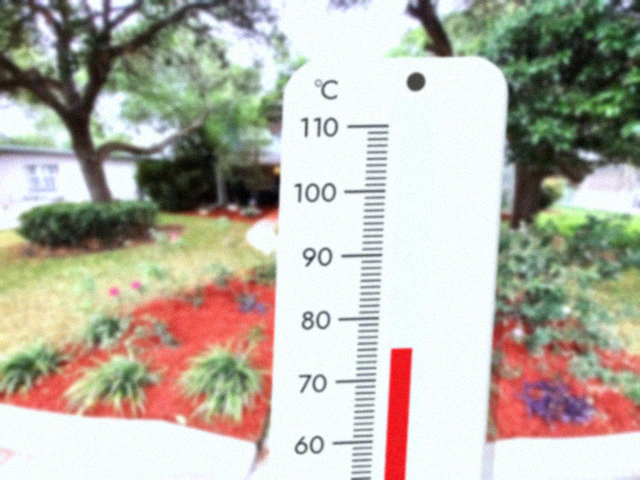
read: 75 °C
